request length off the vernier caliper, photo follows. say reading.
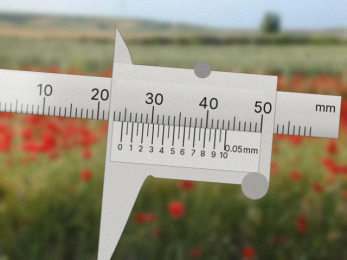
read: 24.6 mm
